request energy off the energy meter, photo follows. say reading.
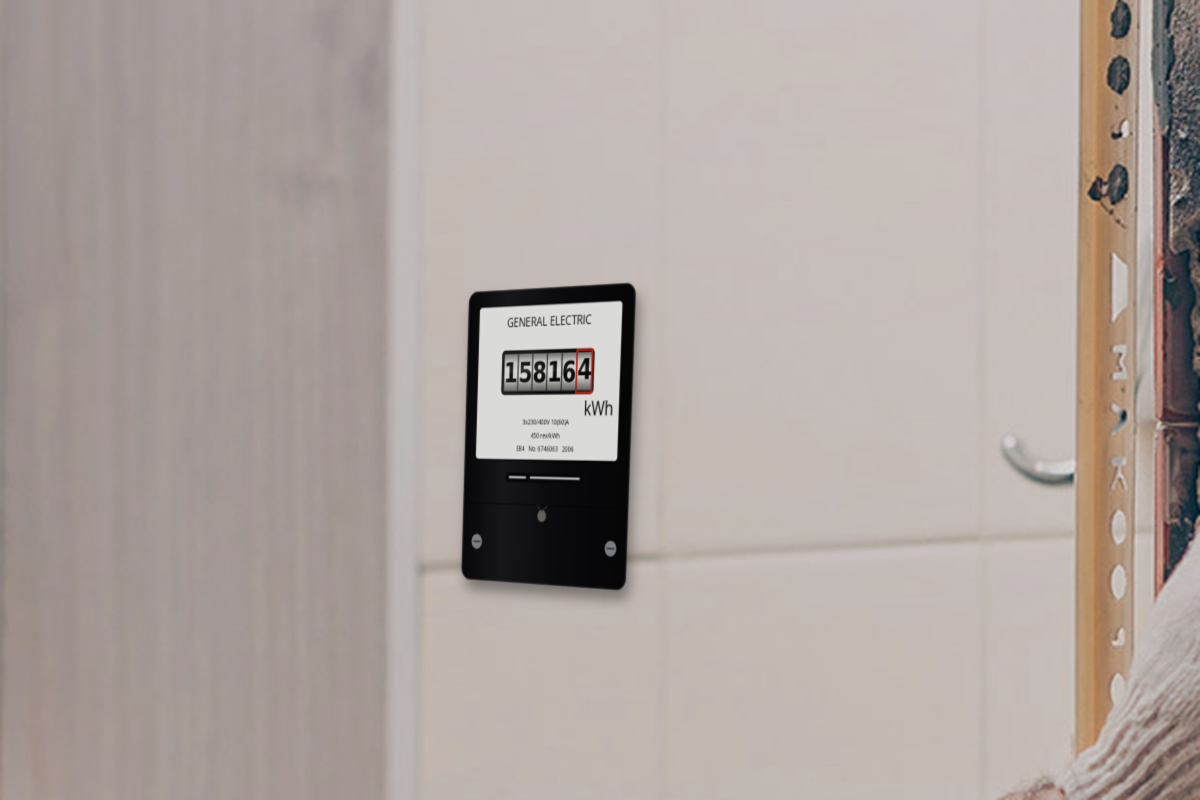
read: 15816.4 kWh
